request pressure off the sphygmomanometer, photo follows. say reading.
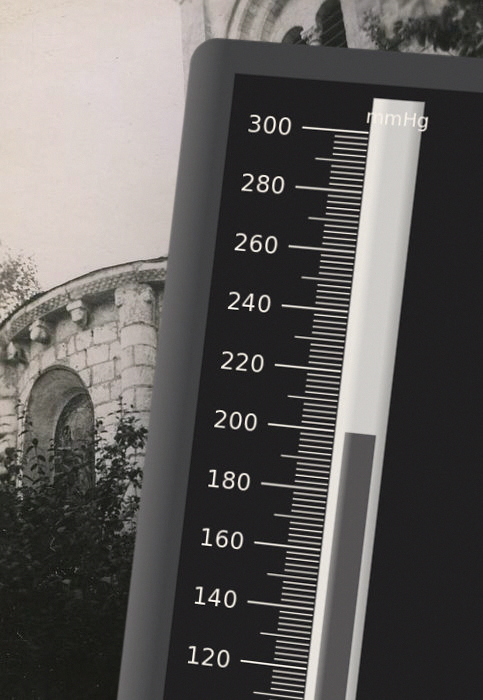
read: 200 mmHg
